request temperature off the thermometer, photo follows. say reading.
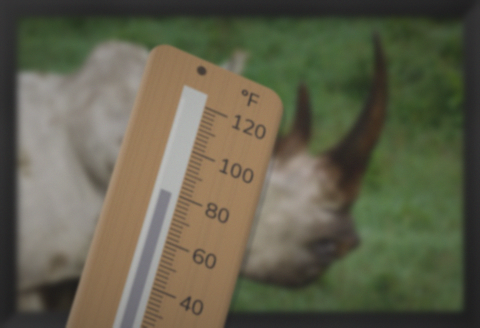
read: 80 °F
